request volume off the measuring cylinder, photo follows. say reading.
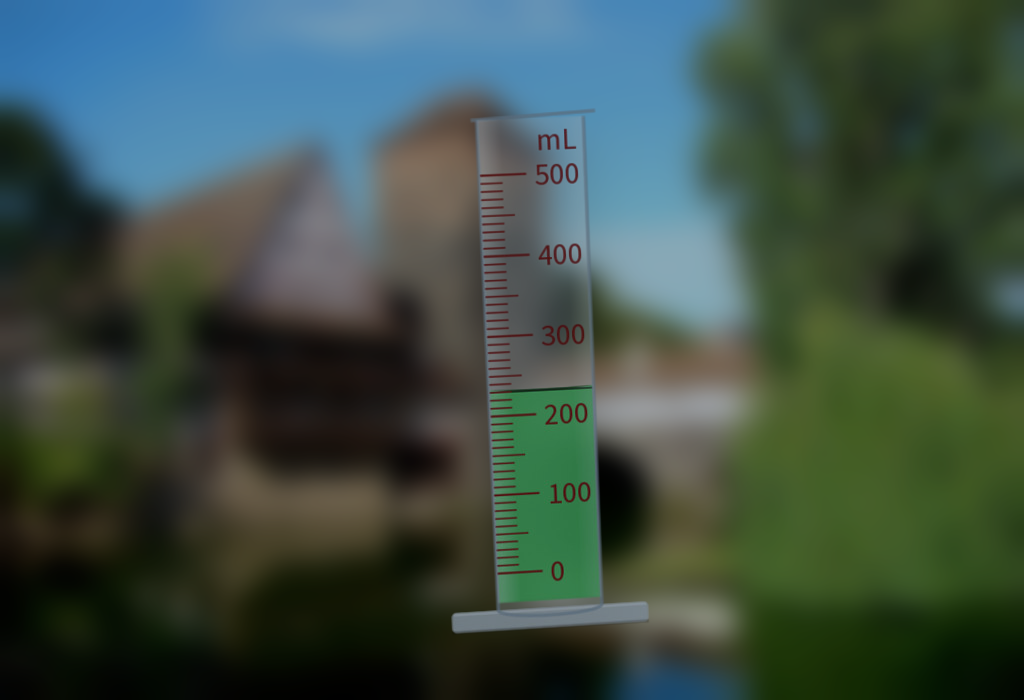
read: 230 mL
